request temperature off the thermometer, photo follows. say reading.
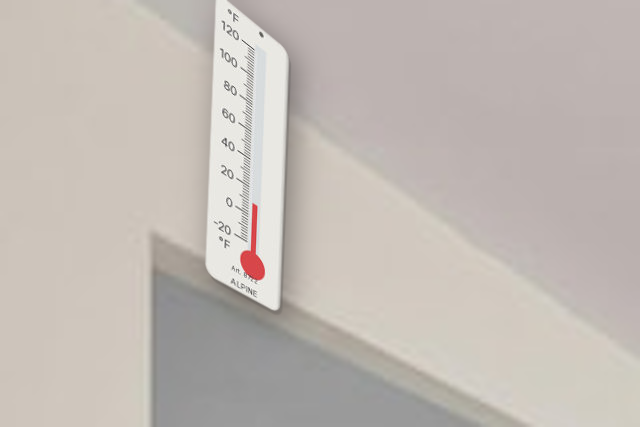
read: 10 °F
